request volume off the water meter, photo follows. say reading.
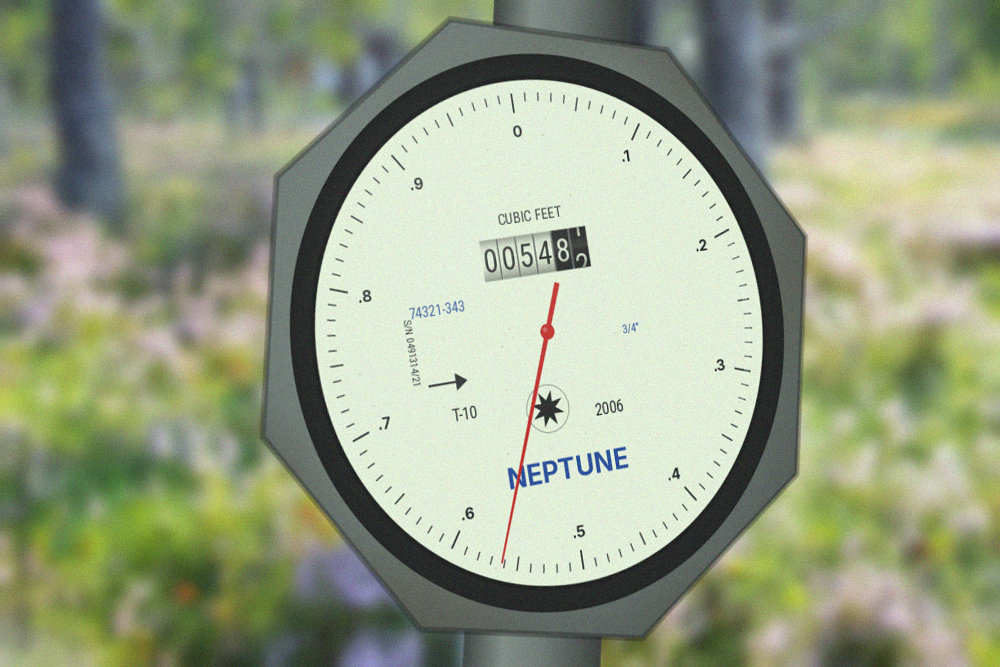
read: 5481.56 ft³
